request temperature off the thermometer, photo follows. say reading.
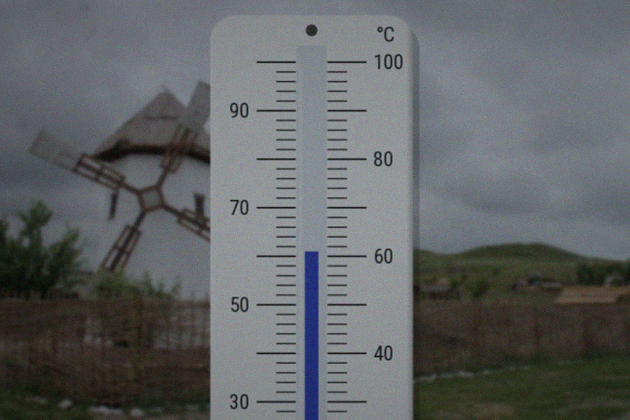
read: 61 °C
